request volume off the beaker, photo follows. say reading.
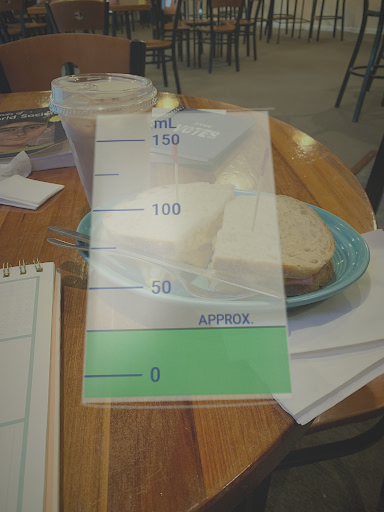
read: 25 mL
